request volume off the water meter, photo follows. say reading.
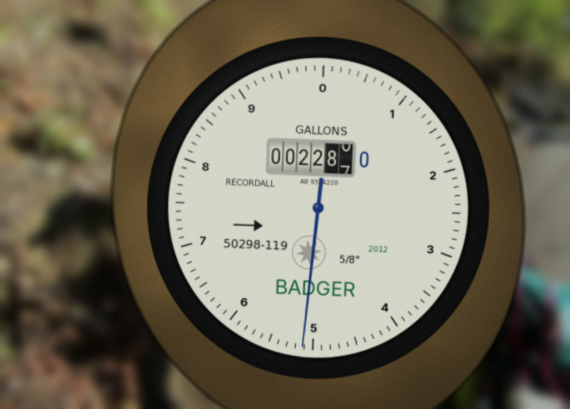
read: 22865.1 gal
